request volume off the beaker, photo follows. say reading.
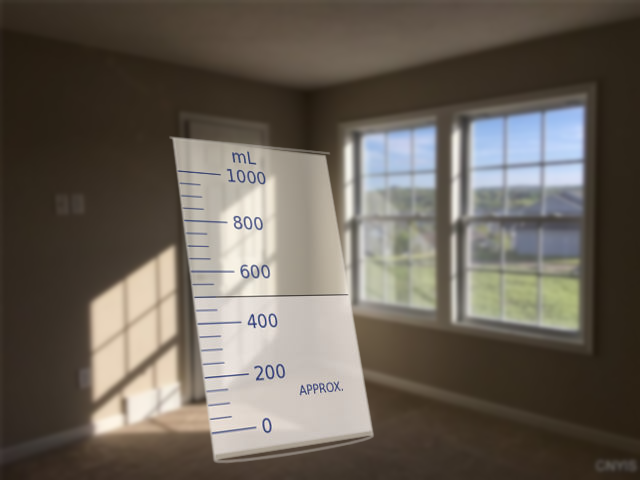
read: 500 mL
